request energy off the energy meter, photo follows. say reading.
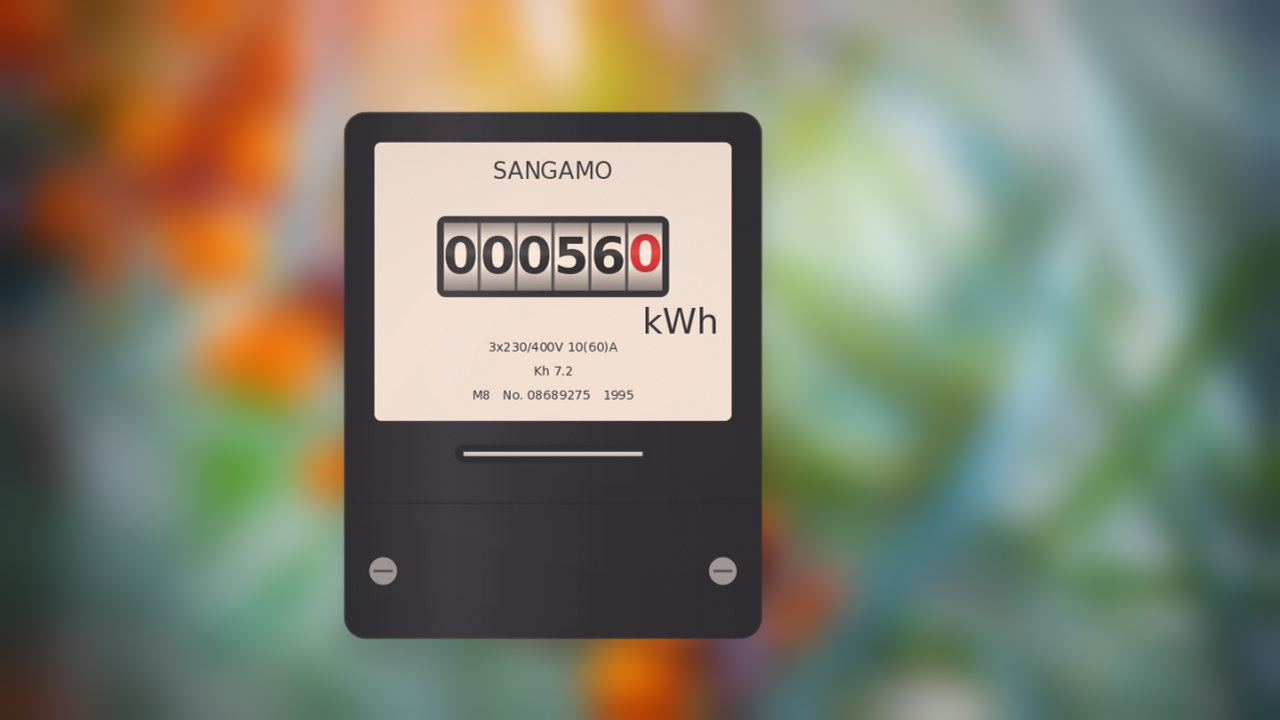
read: 56.0 kWh
